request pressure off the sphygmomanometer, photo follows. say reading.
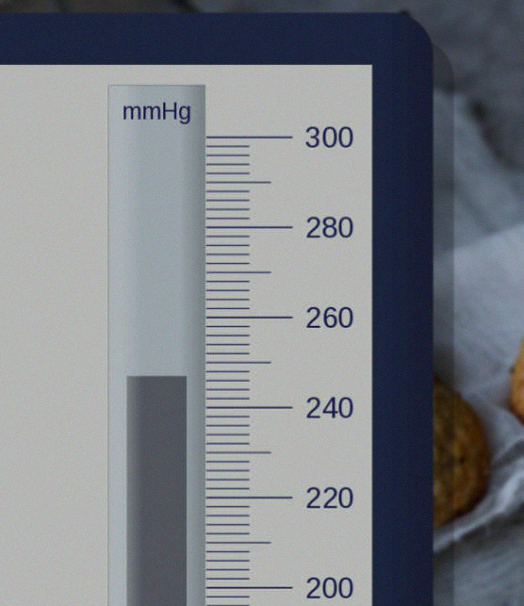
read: 247 mmHg
